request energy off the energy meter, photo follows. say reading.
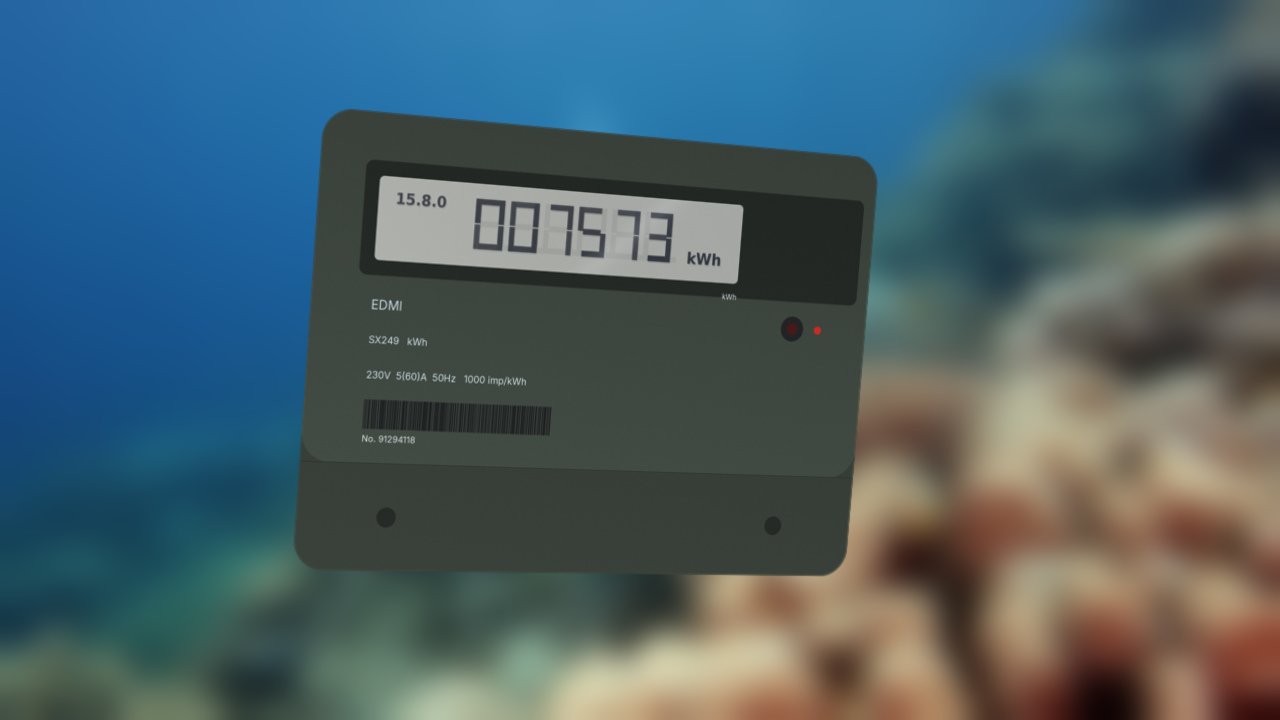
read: 7573 kWh
